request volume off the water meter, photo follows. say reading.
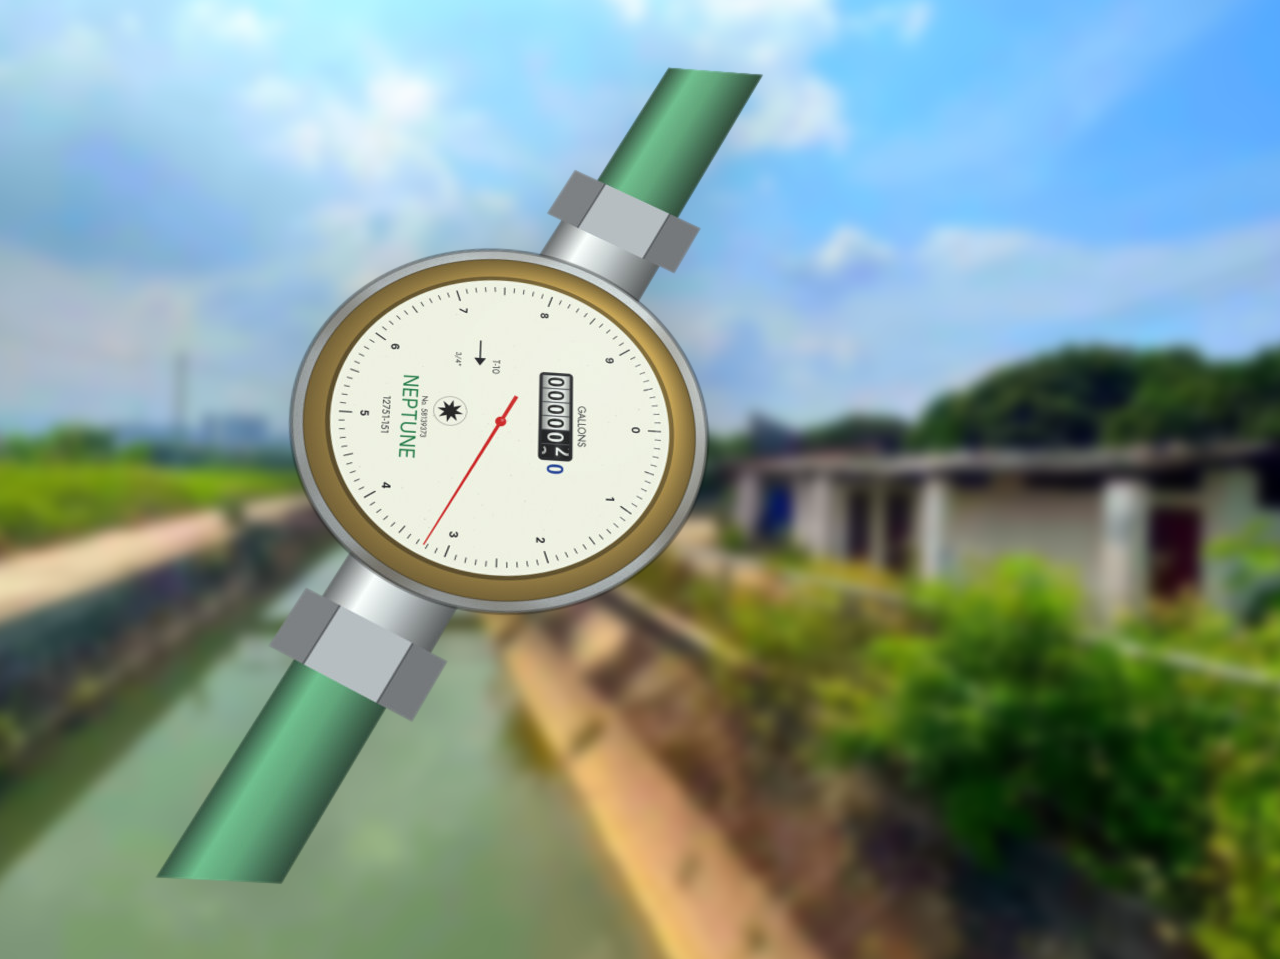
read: 23.2 gal
